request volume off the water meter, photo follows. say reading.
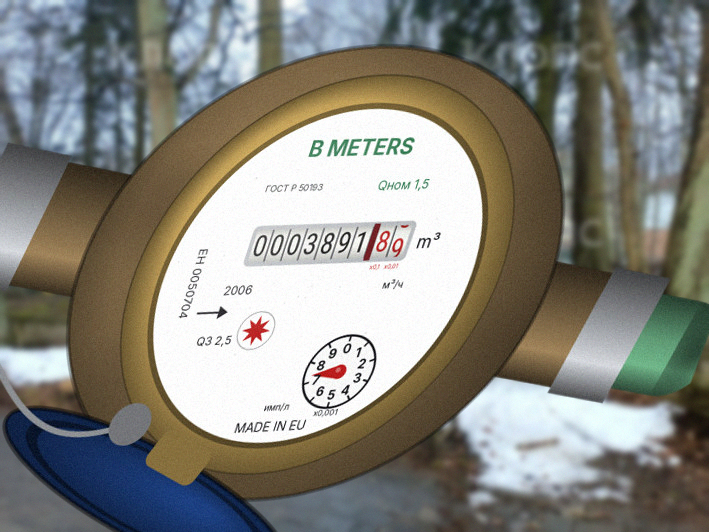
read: 3891.887 m³
